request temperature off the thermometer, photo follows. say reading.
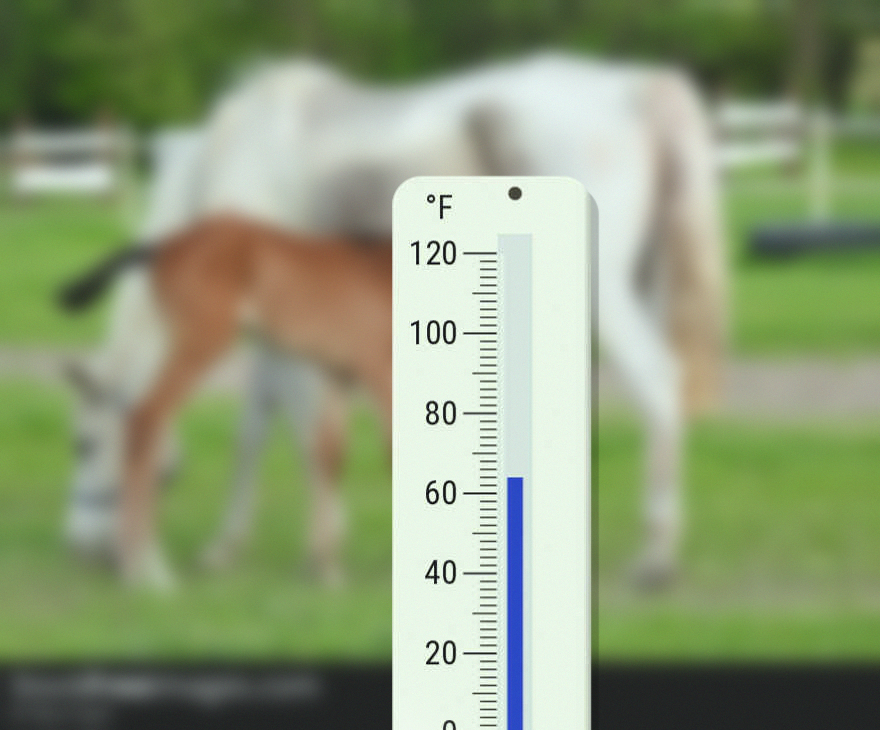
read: 64 °F
